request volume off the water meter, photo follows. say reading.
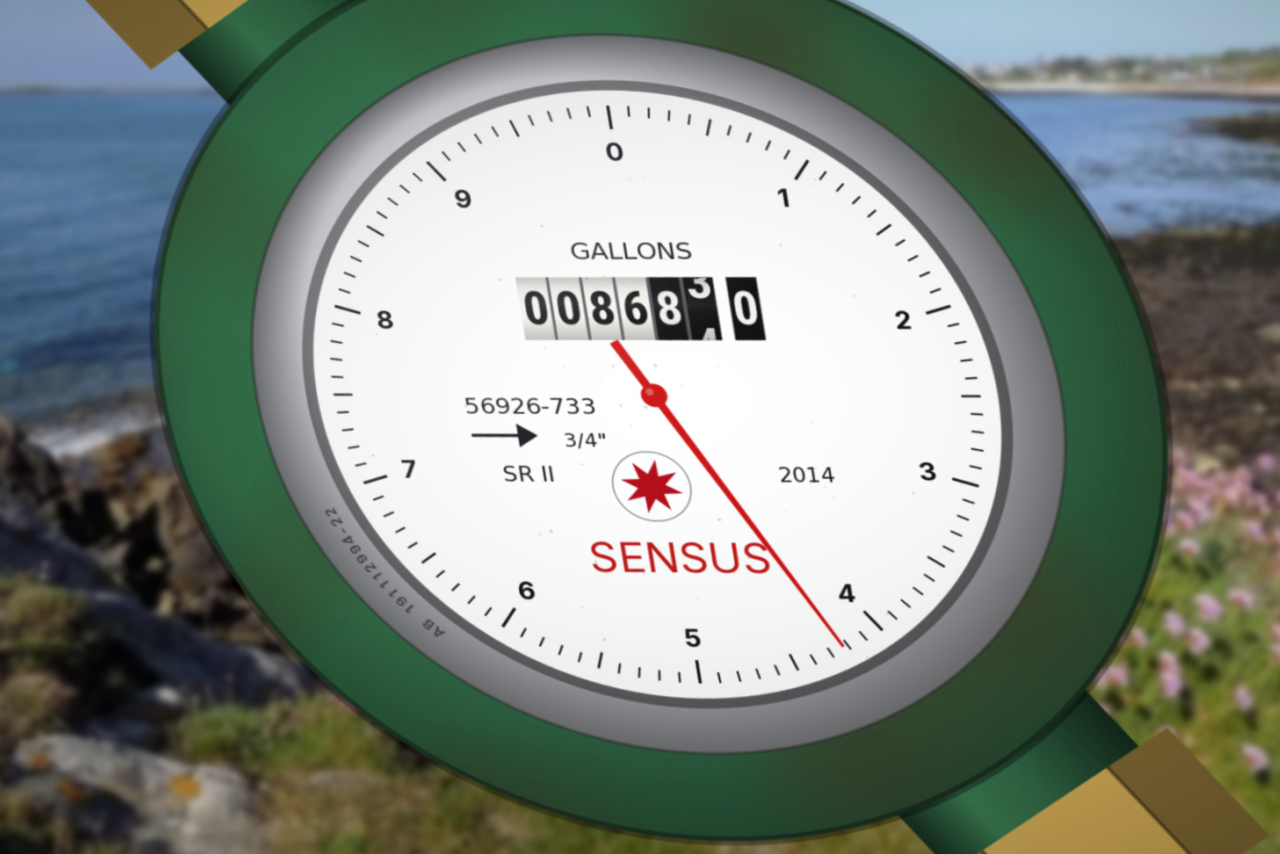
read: 86834.2 gal
